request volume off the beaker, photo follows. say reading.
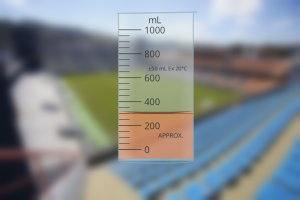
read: 300 mL
